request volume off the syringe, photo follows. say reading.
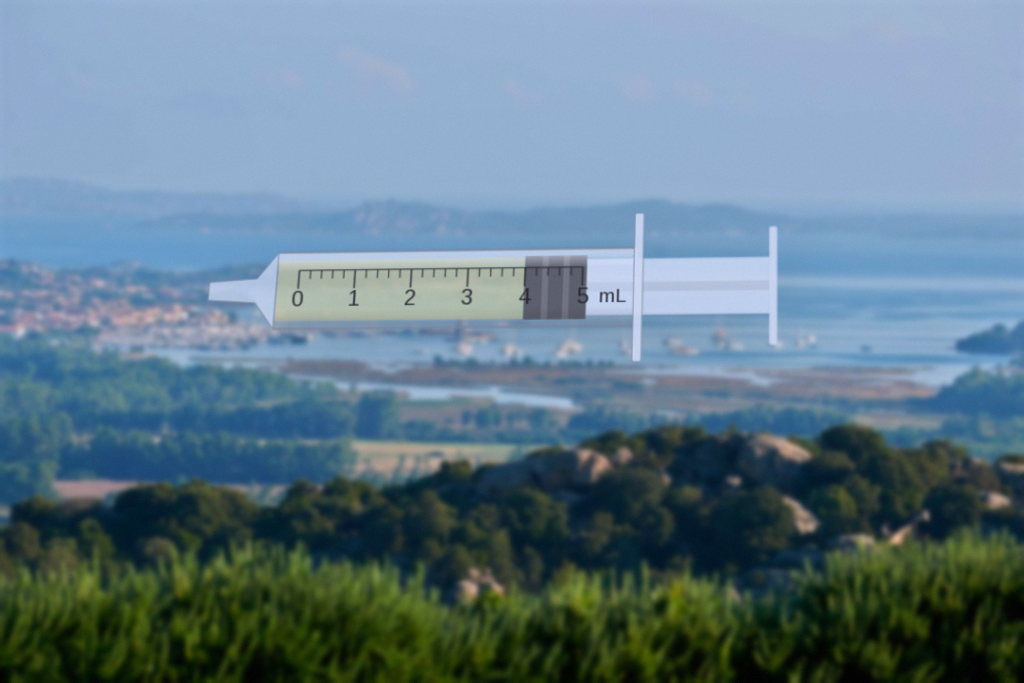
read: 4 mL
